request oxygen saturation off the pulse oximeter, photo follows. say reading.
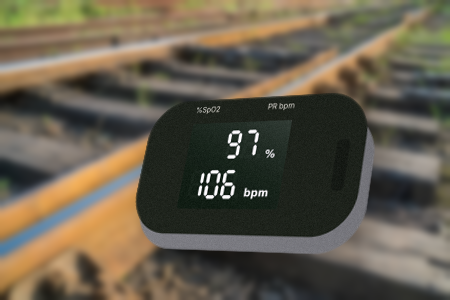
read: 97 %
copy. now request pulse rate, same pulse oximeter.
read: 106 bpm
